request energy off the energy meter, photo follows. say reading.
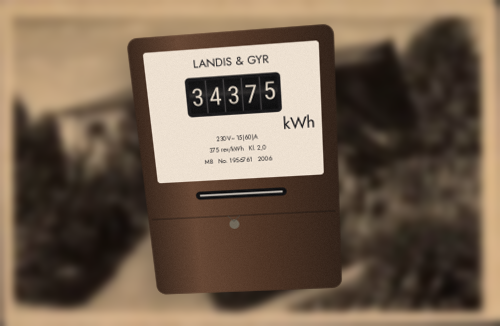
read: 34375 kWh
